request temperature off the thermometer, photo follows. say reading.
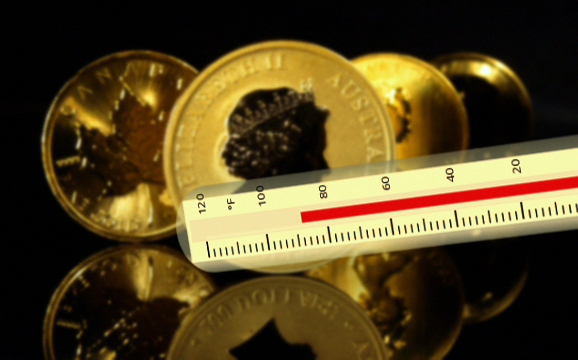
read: 88 °F
